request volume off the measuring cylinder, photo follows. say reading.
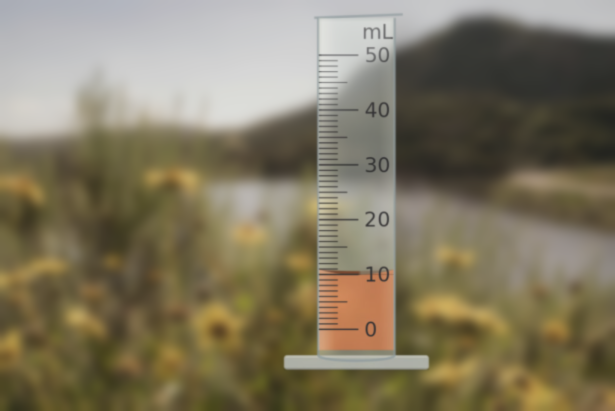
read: 10 mL
